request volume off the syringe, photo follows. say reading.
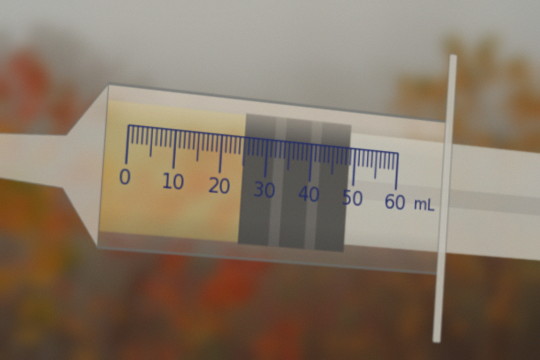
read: 25 mL
